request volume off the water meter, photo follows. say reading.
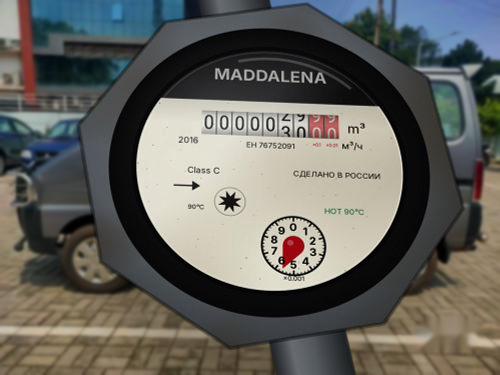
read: 29.995 m³
